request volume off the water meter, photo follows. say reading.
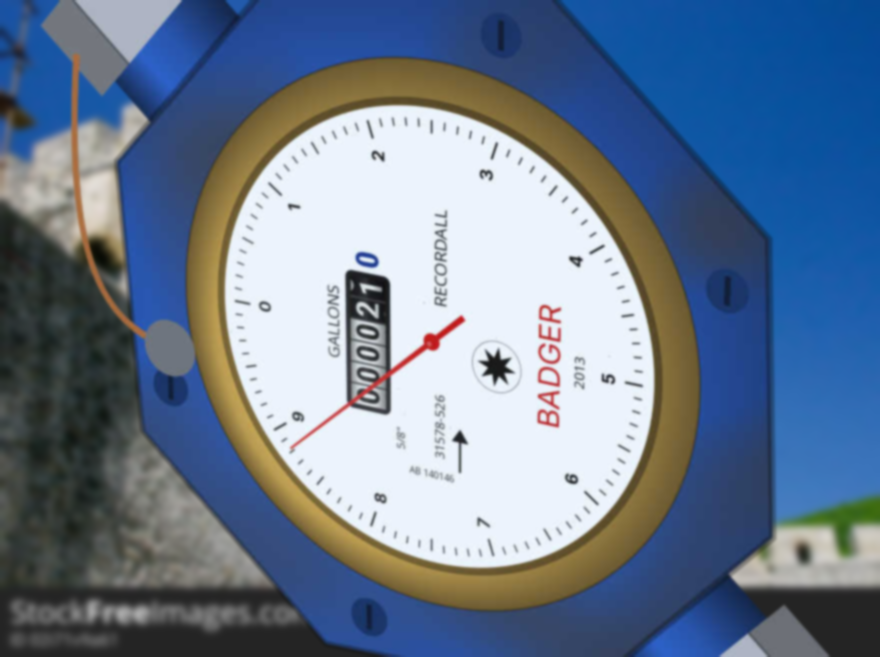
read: 208.8 gal
